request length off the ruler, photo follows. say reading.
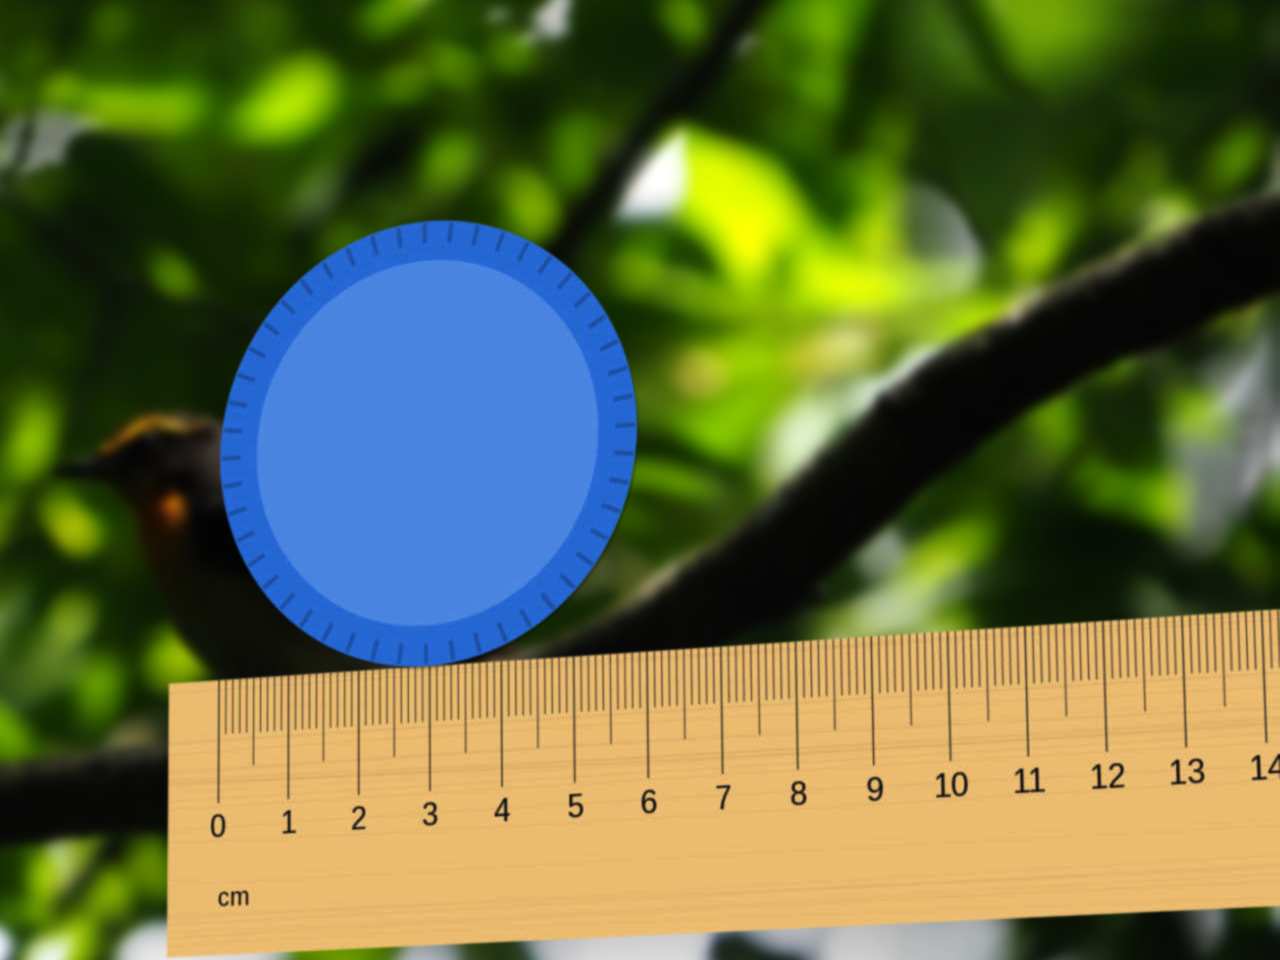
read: 5.9 cm
